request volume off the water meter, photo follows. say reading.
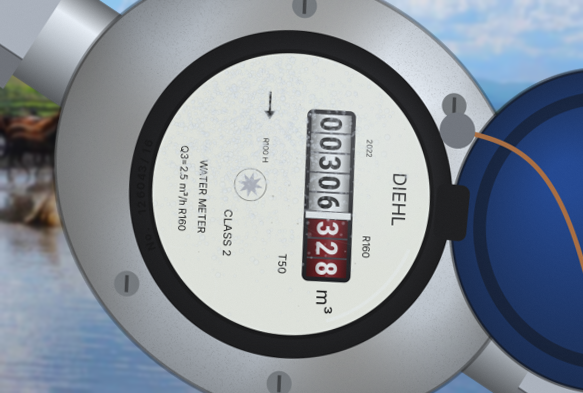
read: 306.328 m³
